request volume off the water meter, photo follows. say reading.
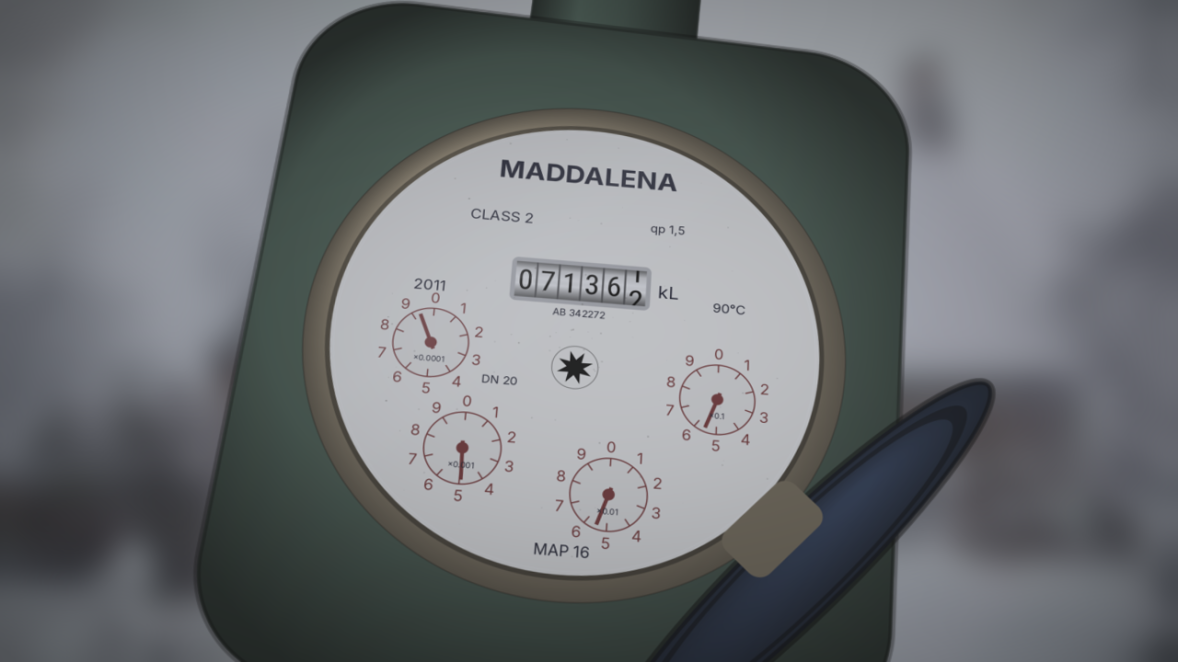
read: 71361.5549 kL
